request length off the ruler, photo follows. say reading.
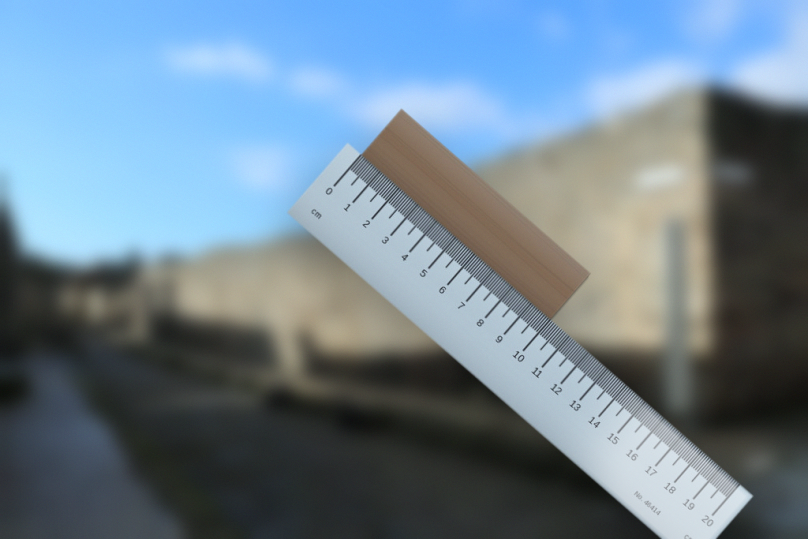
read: 10 cm
